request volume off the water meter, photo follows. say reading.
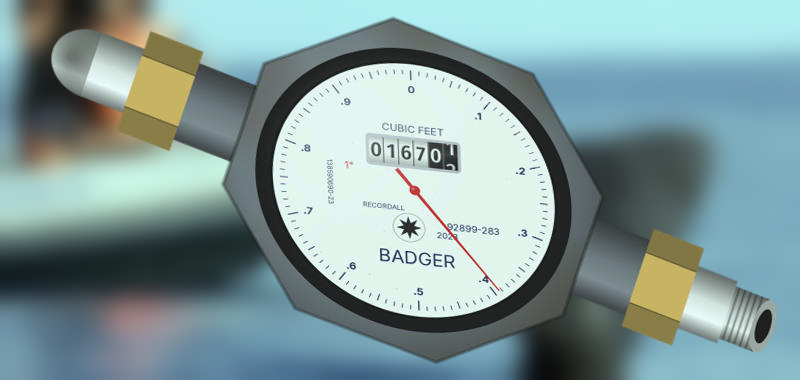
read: 16701.39 ft³
